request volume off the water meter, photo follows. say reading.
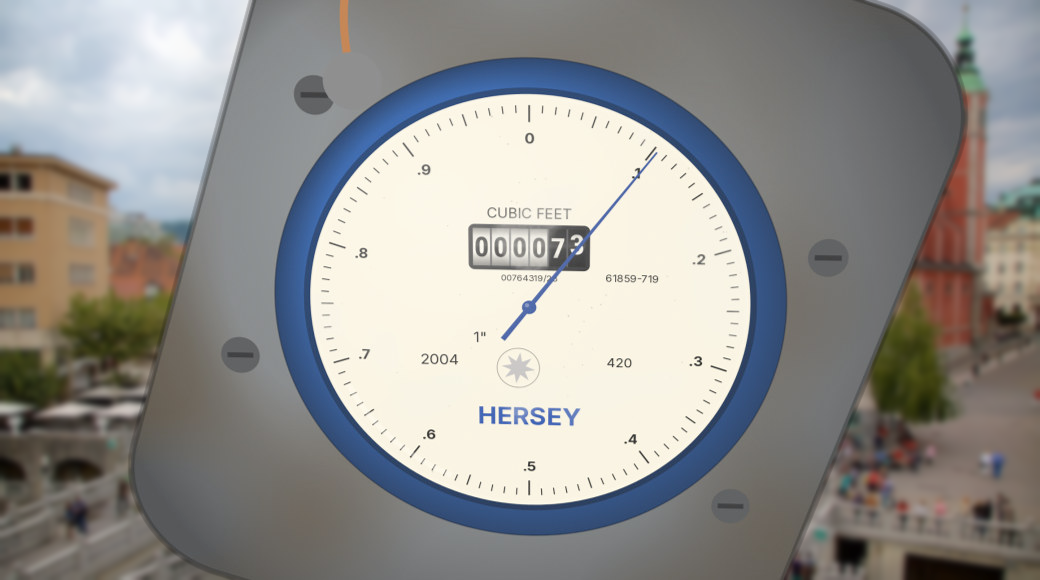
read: 73.10 ft³
